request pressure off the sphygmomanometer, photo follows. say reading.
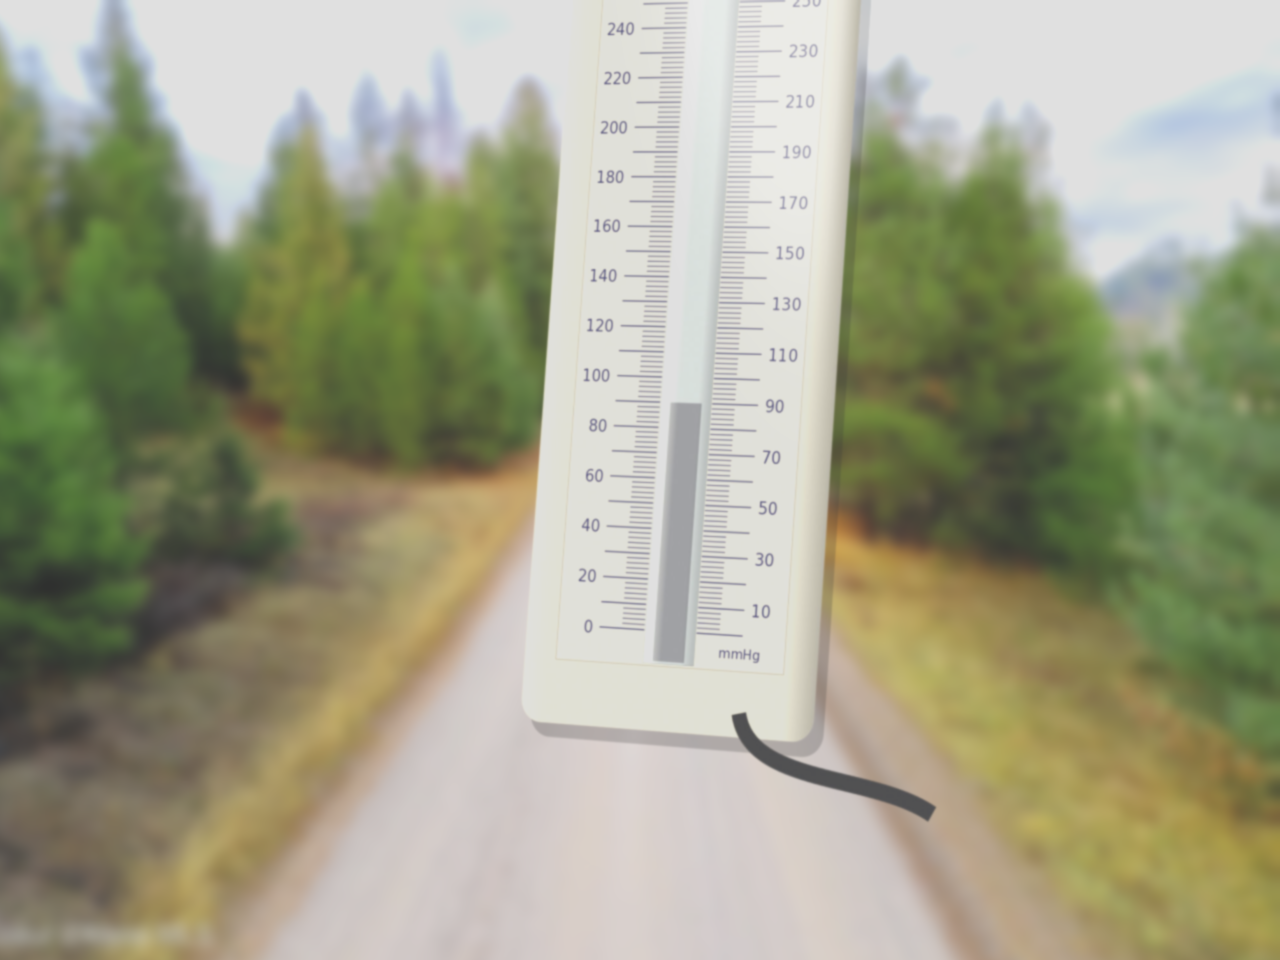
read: 90 mmHg
